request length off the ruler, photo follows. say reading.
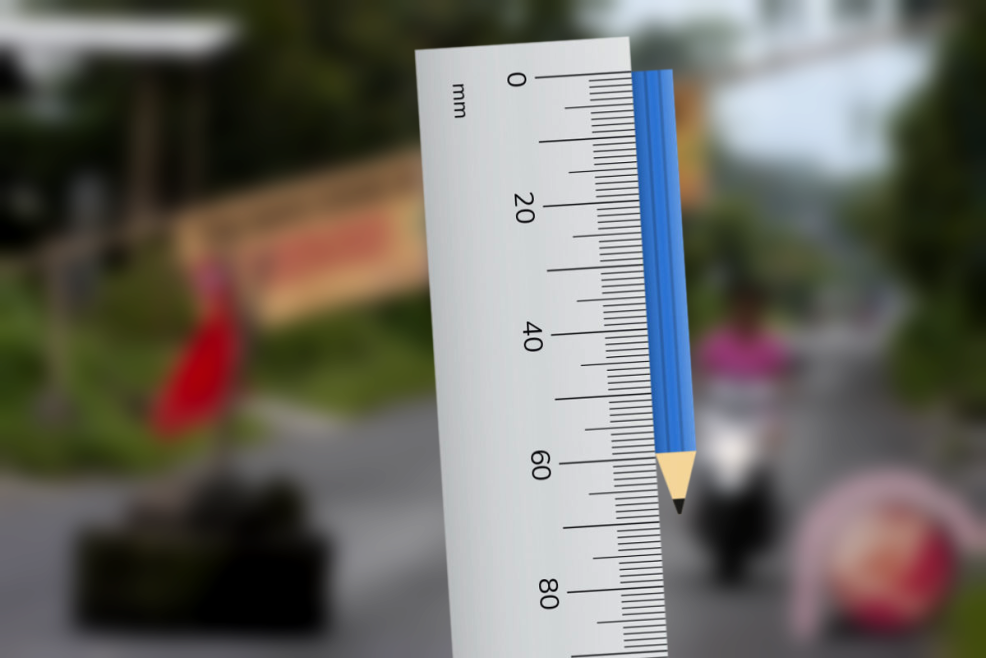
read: 69 mm
